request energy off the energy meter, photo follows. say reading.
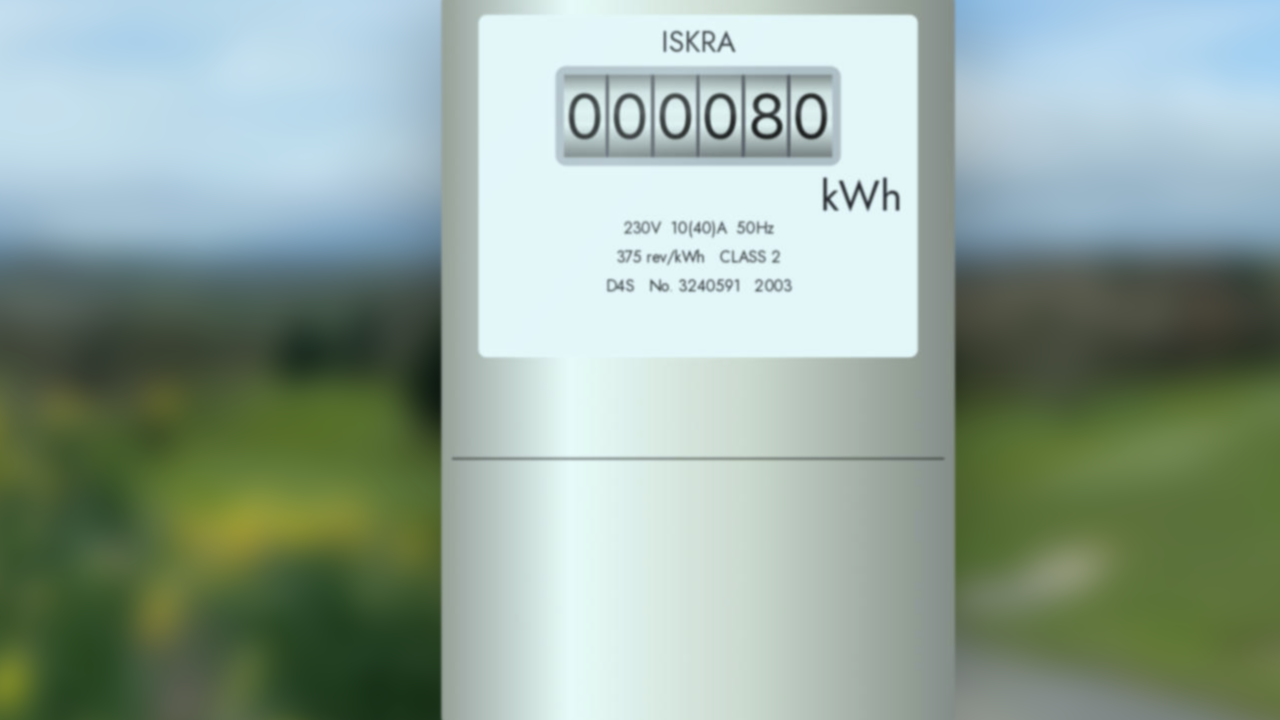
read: 80 kWh
